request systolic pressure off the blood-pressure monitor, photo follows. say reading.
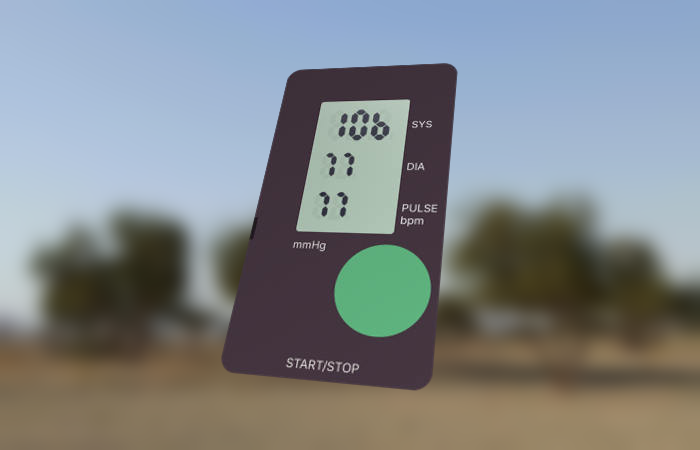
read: 106 mmHg
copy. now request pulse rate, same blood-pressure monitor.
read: 77 bpm
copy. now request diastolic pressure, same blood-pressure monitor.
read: 77 mmHg
